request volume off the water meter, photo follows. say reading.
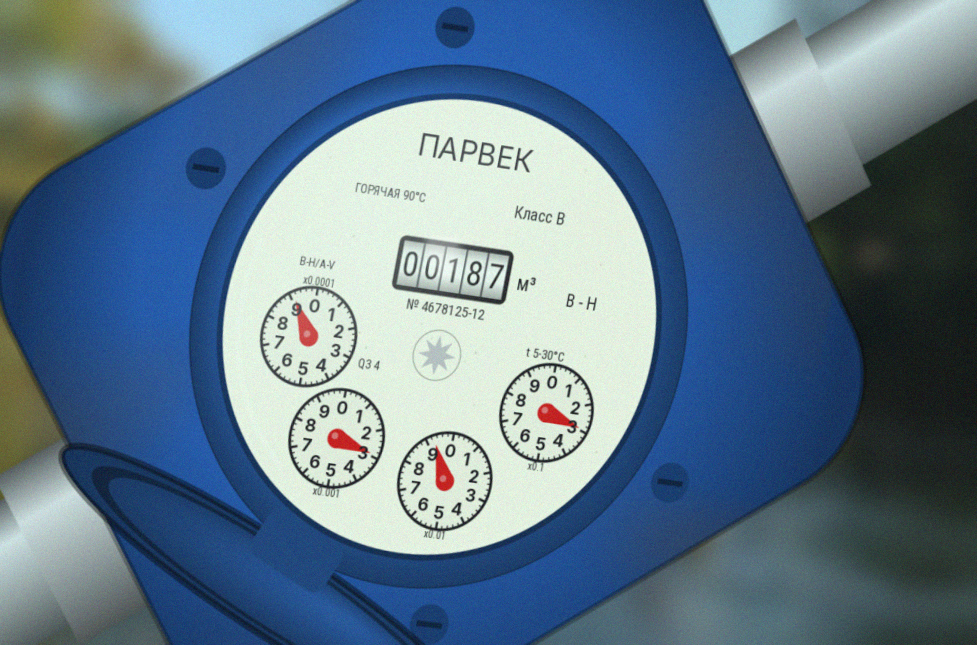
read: 187.2929 m³
